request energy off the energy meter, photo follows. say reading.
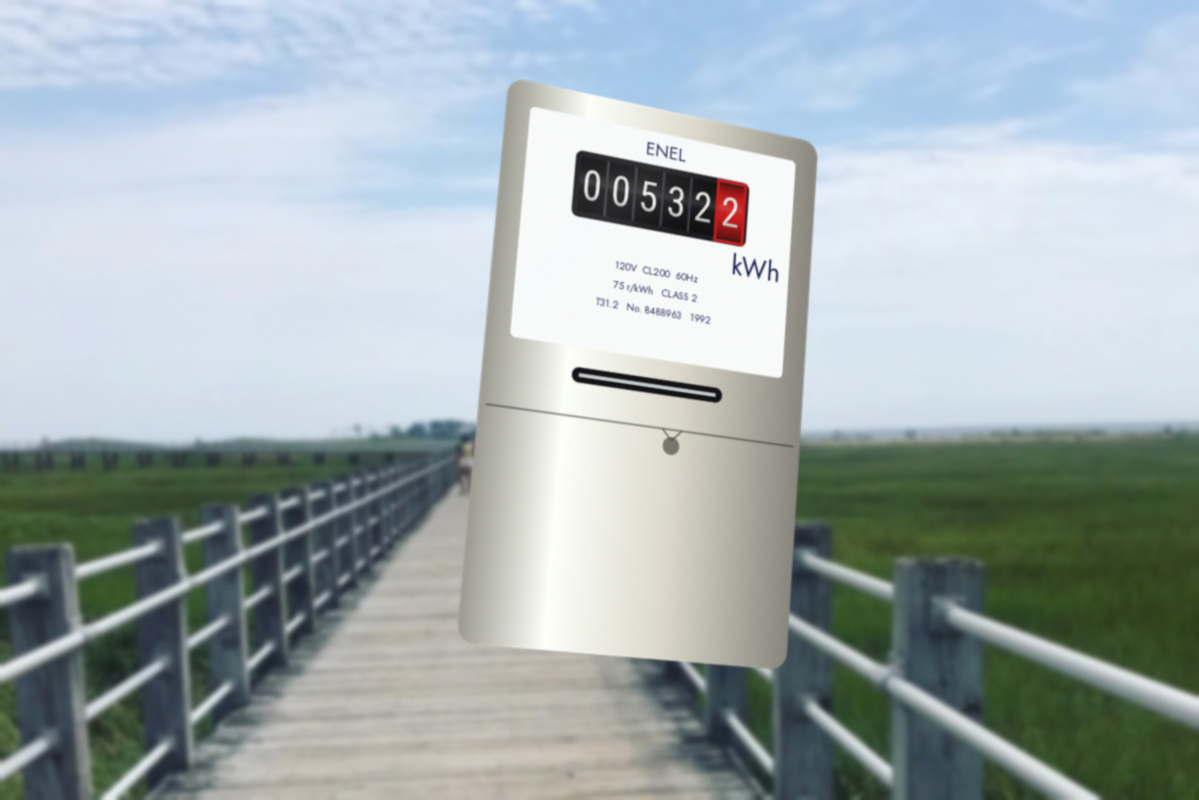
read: 532.2 kWh
